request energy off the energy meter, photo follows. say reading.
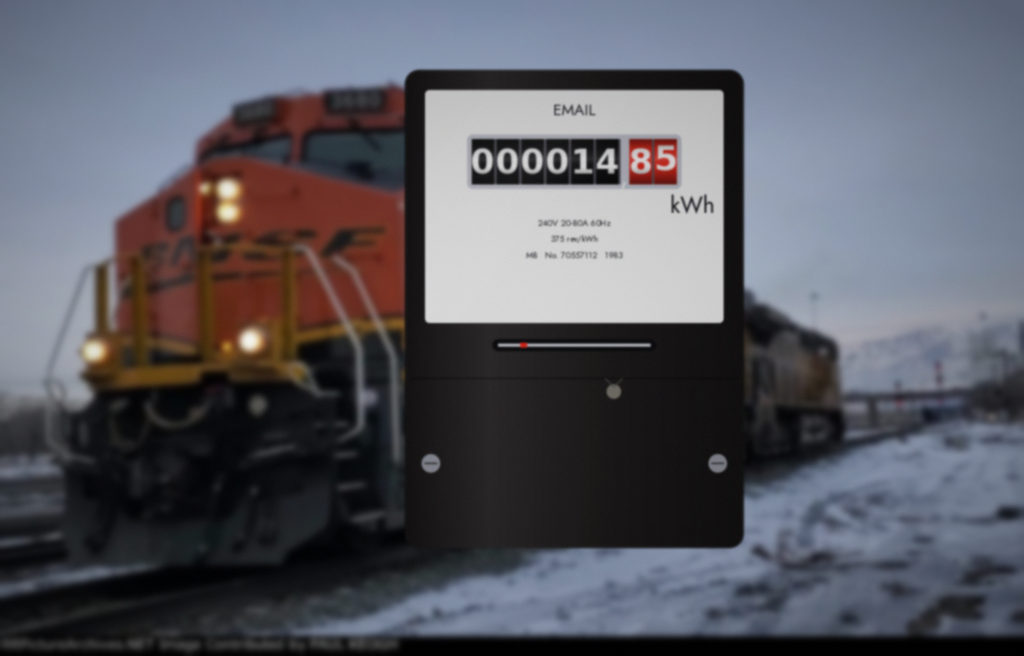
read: 14.85 kWh
